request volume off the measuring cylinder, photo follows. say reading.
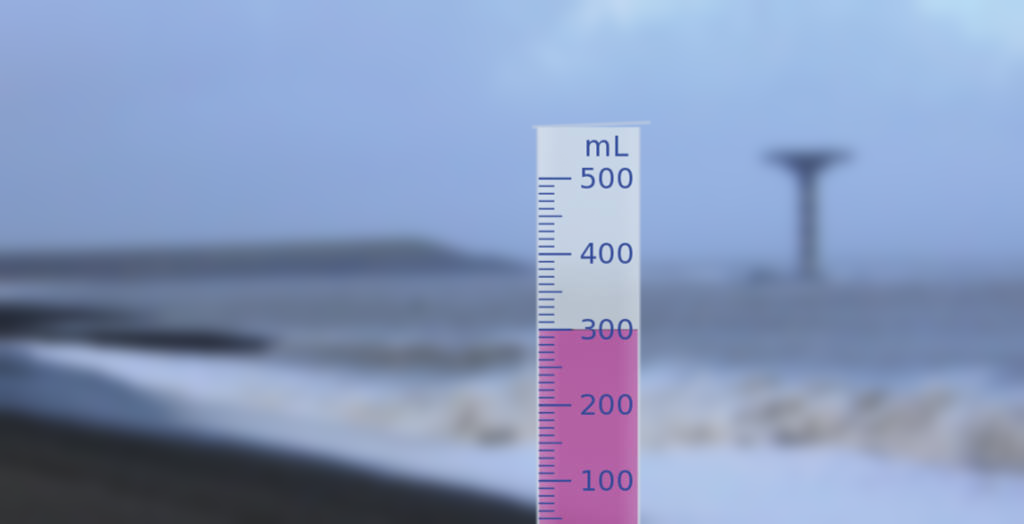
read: 300 mL
